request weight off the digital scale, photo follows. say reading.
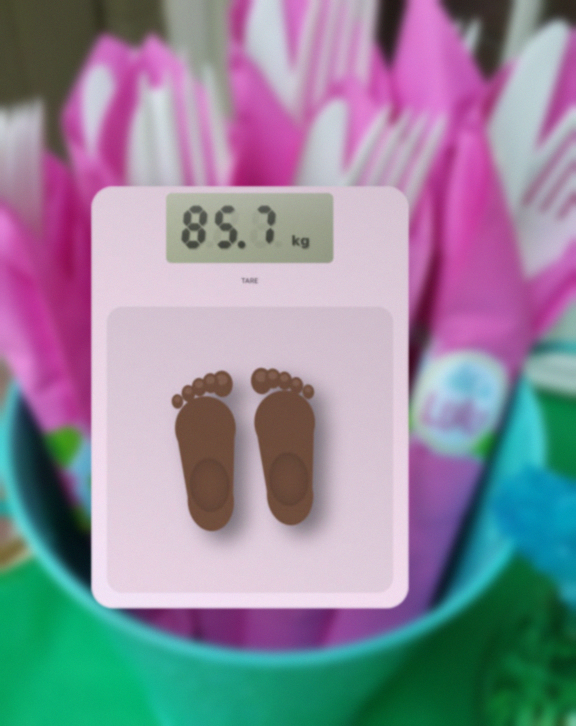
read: 85.7 kg
